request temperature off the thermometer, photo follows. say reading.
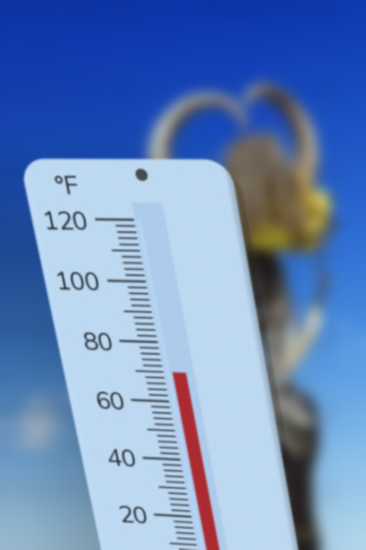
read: 70 °F
